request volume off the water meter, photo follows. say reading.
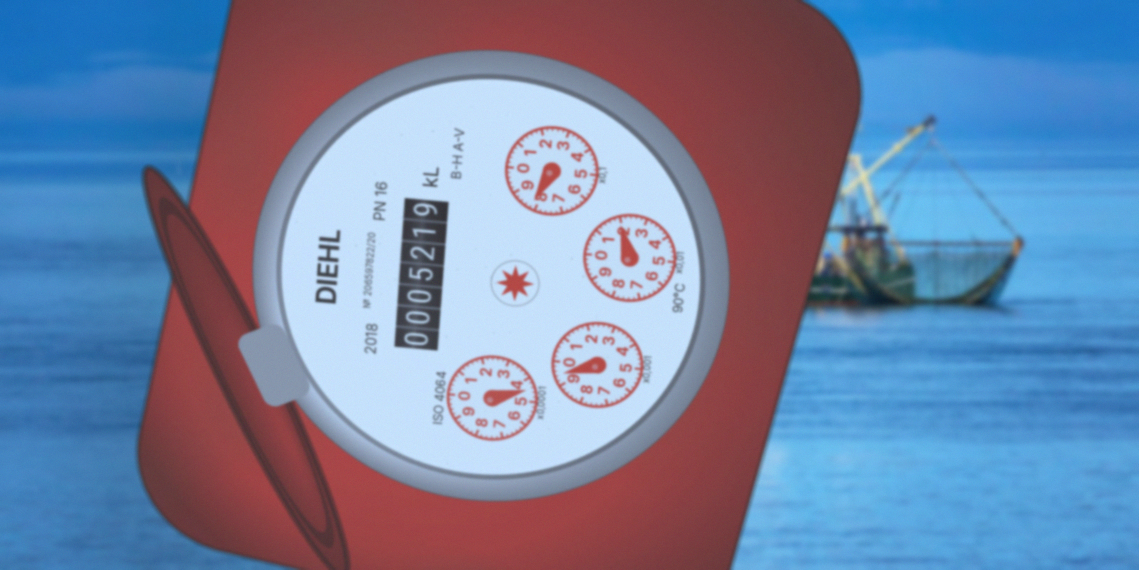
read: 5219.8194 kL
